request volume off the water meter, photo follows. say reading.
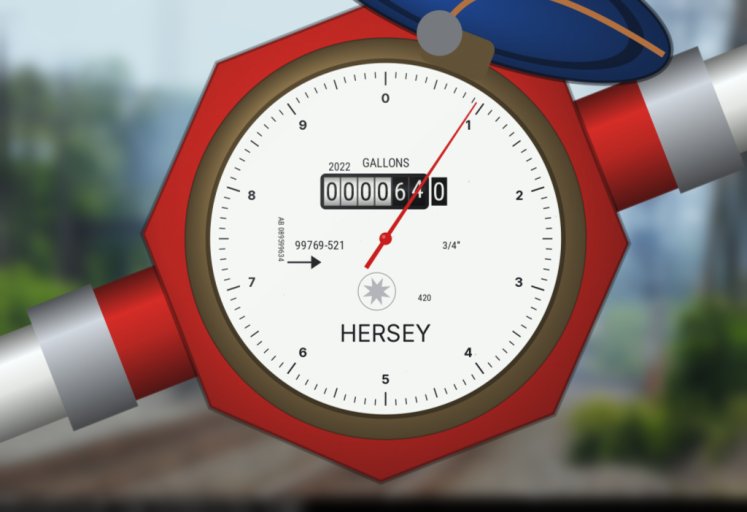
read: 640.9 gal
